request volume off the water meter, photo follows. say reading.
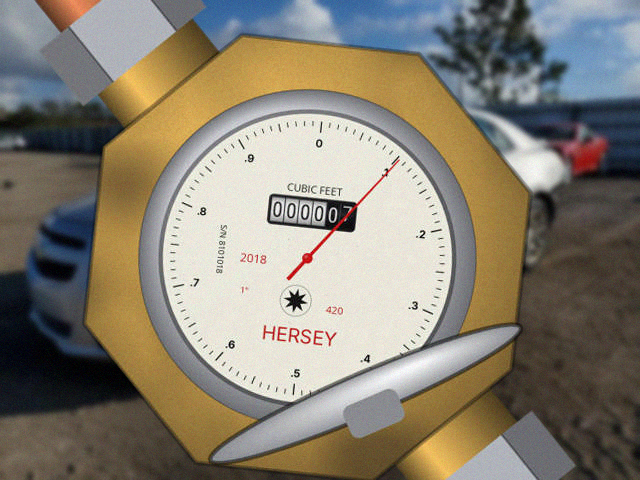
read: 7.10 ft³
